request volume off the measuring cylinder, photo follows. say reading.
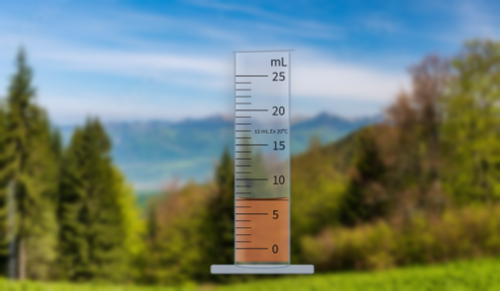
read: 7 mL
